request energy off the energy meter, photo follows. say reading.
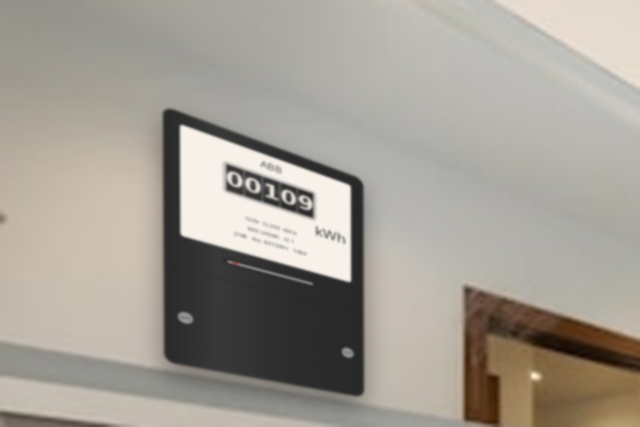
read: 109 kWh
